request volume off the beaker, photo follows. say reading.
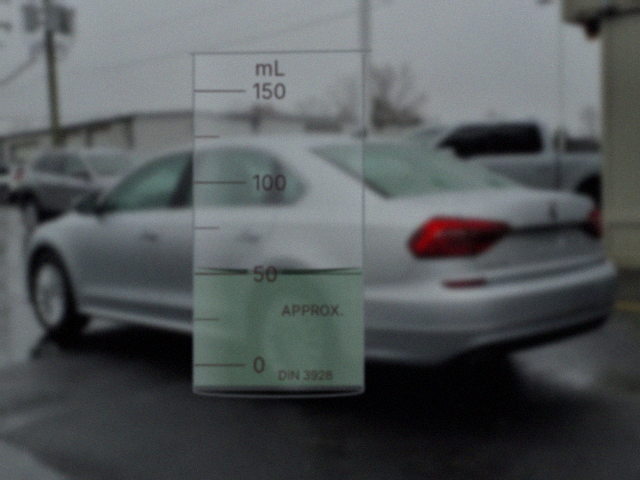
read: 50 mL
